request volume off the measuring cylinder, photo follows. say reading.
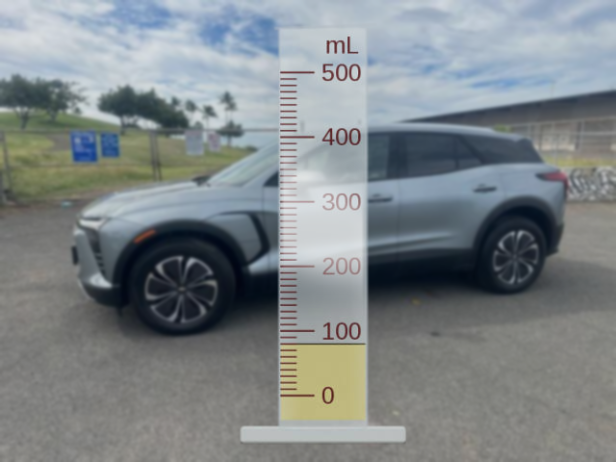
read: 80 mL
